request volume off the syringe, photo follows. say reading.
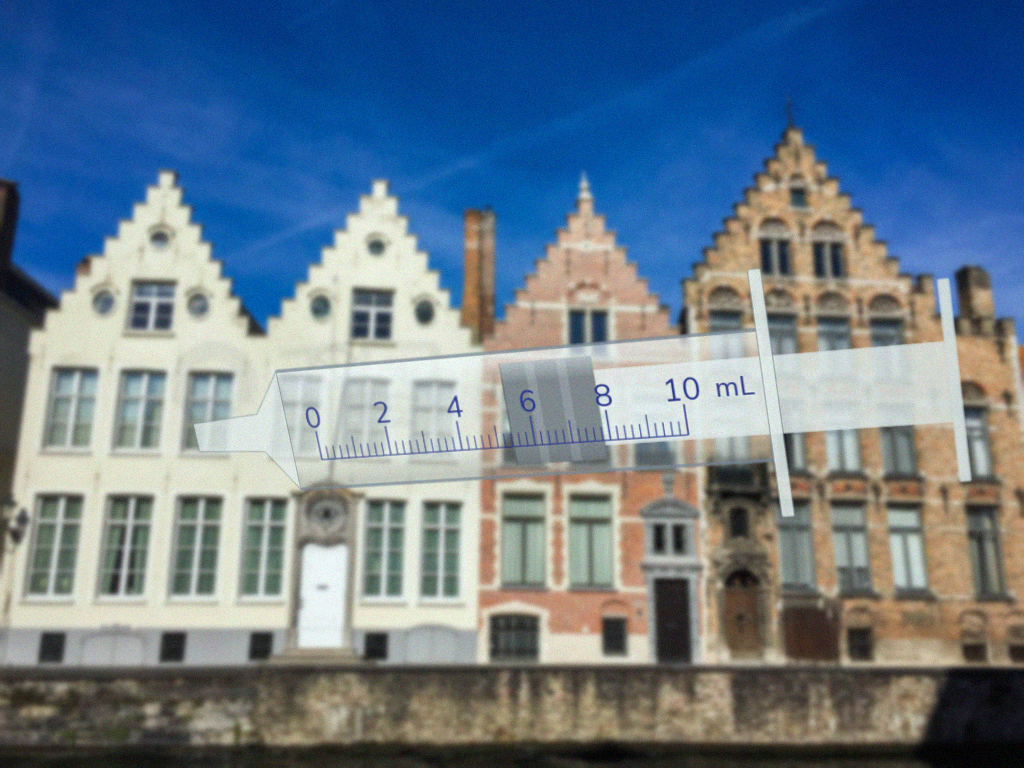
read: 5.4 mL
